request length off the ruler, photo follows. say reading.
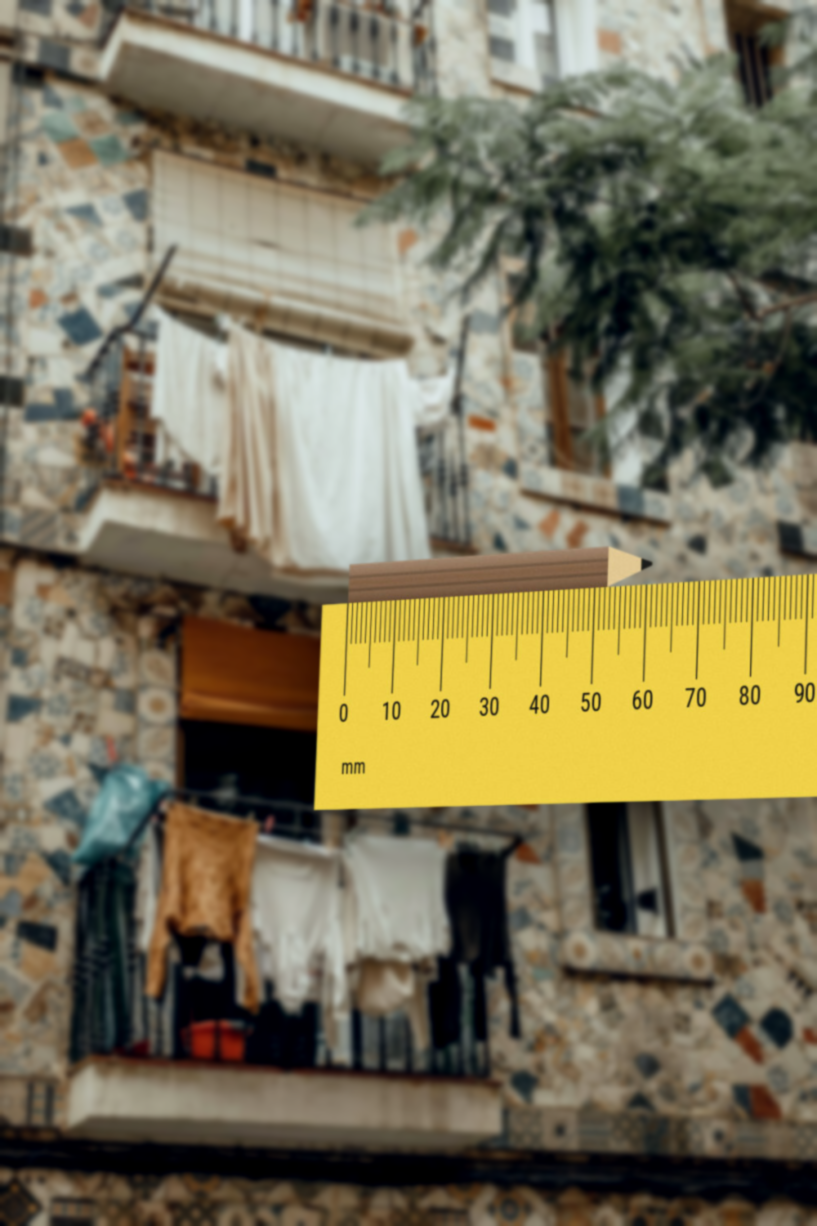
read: 61 mm
